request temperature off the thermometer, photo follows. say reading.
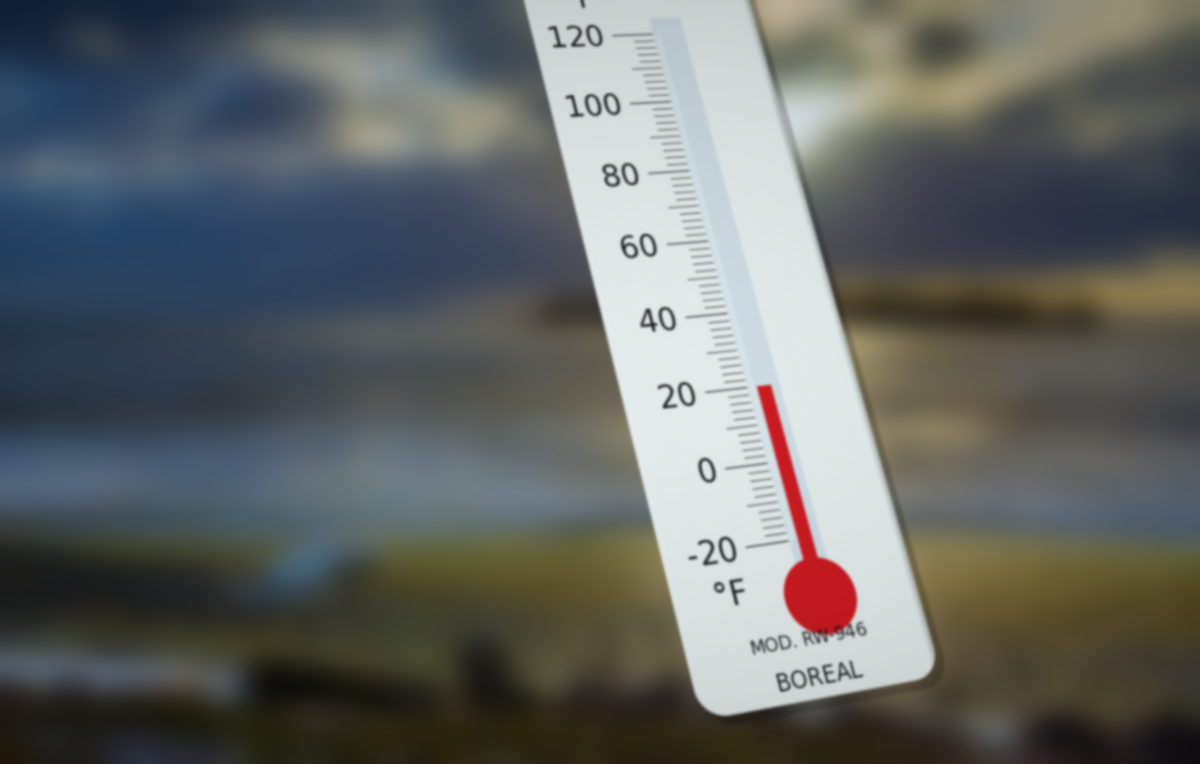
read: 20 °F
